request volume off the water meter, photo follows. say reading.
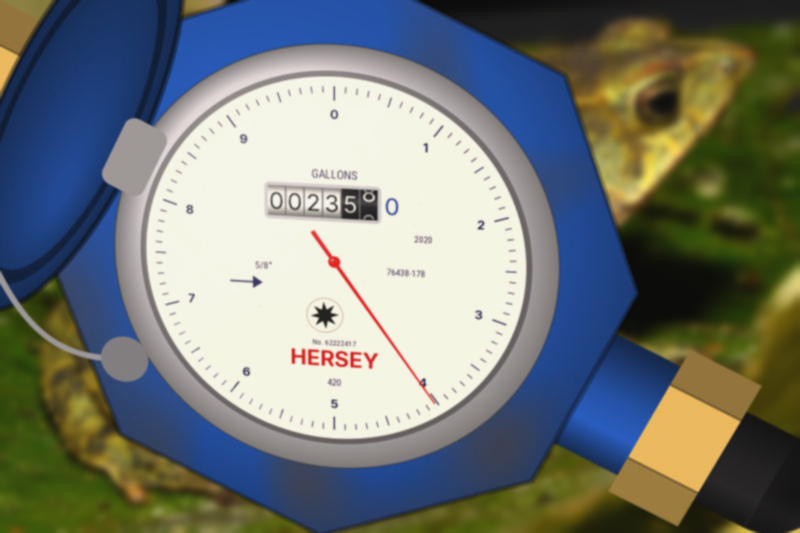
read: 23584.0 gal
